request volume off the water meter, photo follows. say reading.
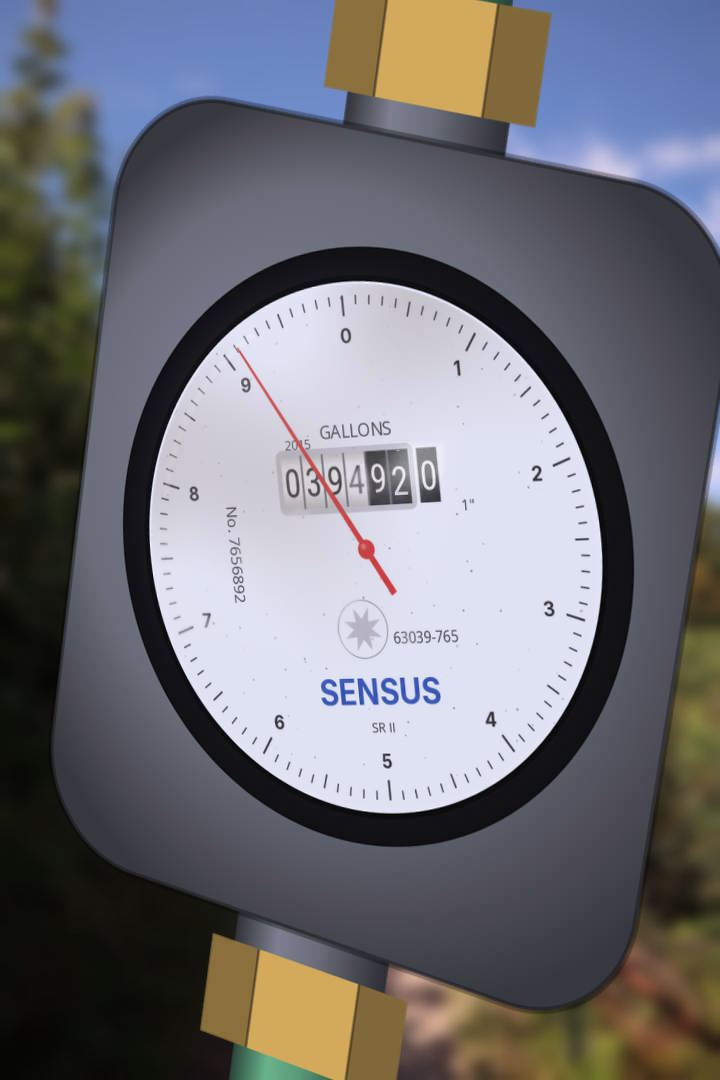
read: 394919.1 gal
